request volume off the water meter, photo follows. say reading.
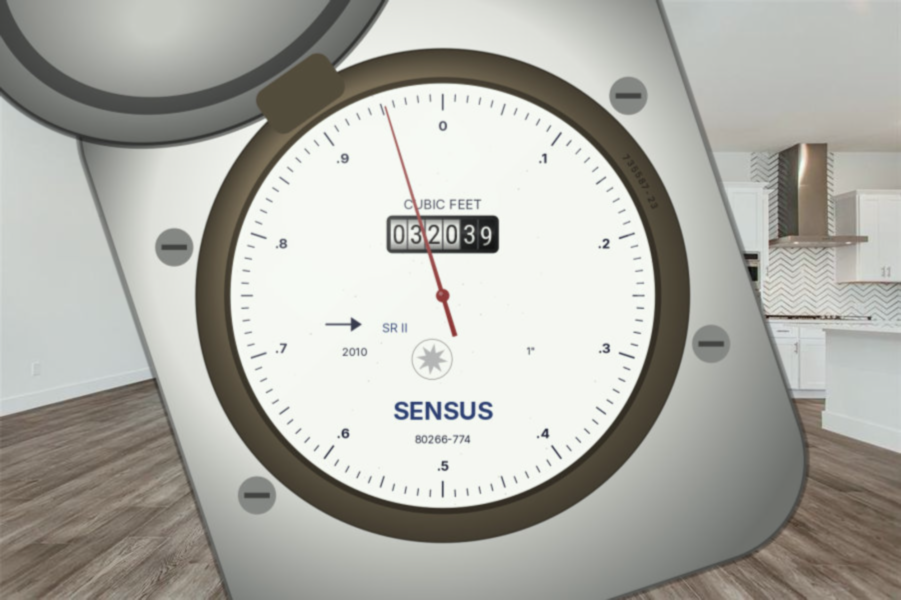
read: 32038.95 ft³
